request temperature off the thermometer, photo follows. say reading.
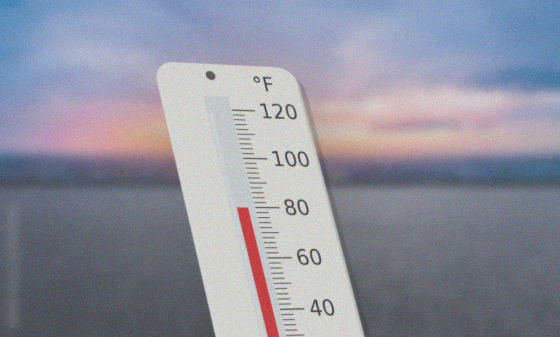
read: 80 °F
